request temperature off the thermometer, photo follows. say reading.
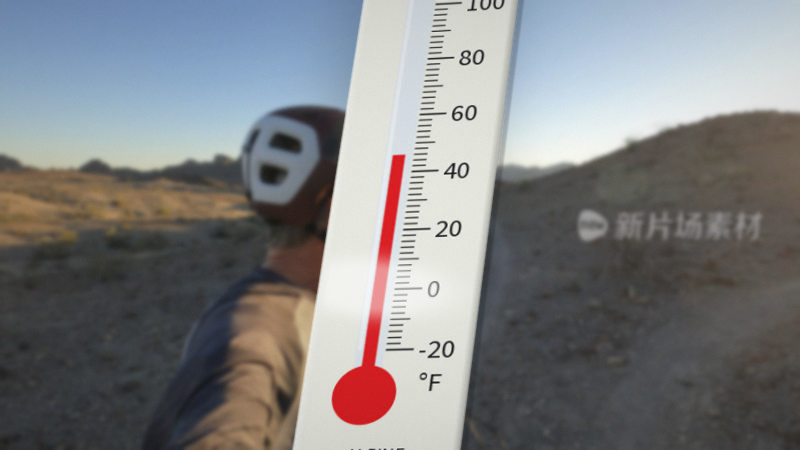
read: 46 °F
